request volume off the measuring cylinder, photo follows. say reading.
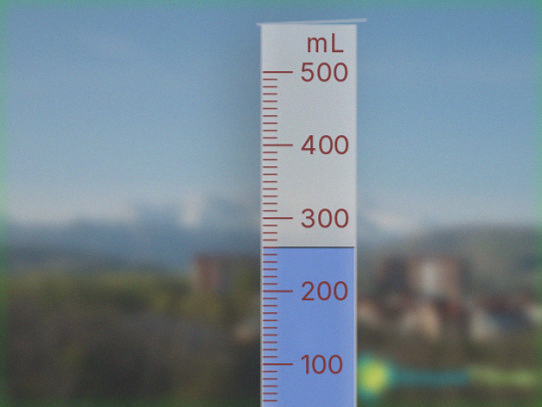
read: 260 mL
